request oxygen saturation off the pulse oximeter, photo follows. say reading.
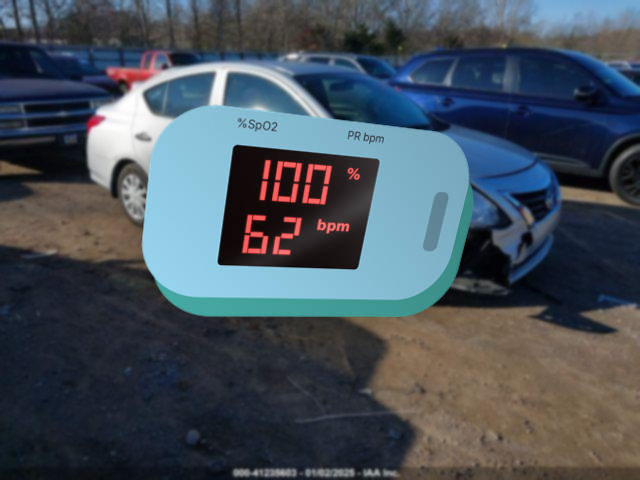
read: 100 %
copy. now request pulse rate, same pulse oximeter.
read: 62 bpm
